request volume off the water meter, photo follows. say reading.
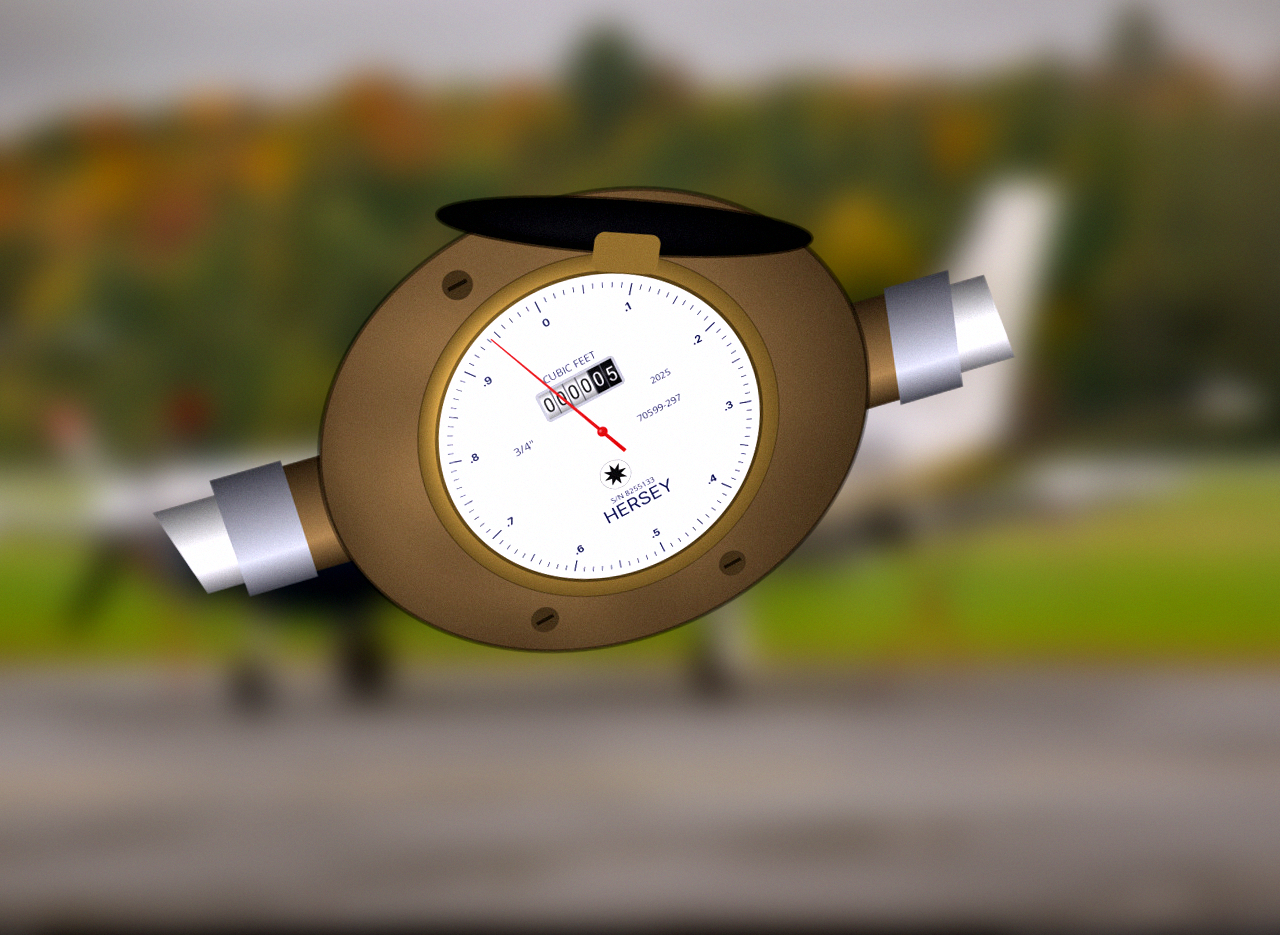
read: 4.94 ft³
